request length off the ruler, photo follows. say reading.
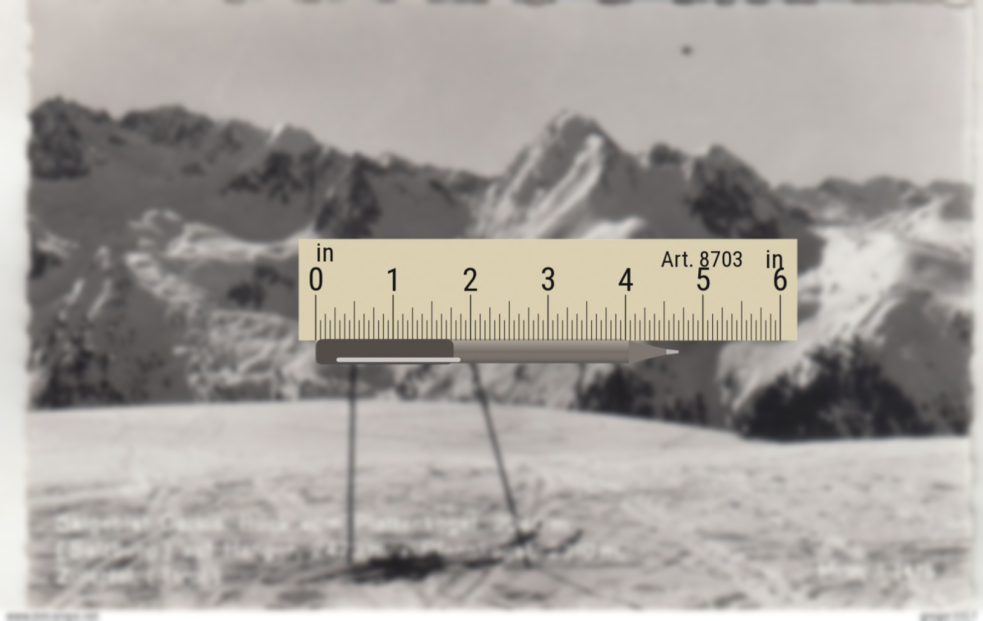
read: 4.6875 in
